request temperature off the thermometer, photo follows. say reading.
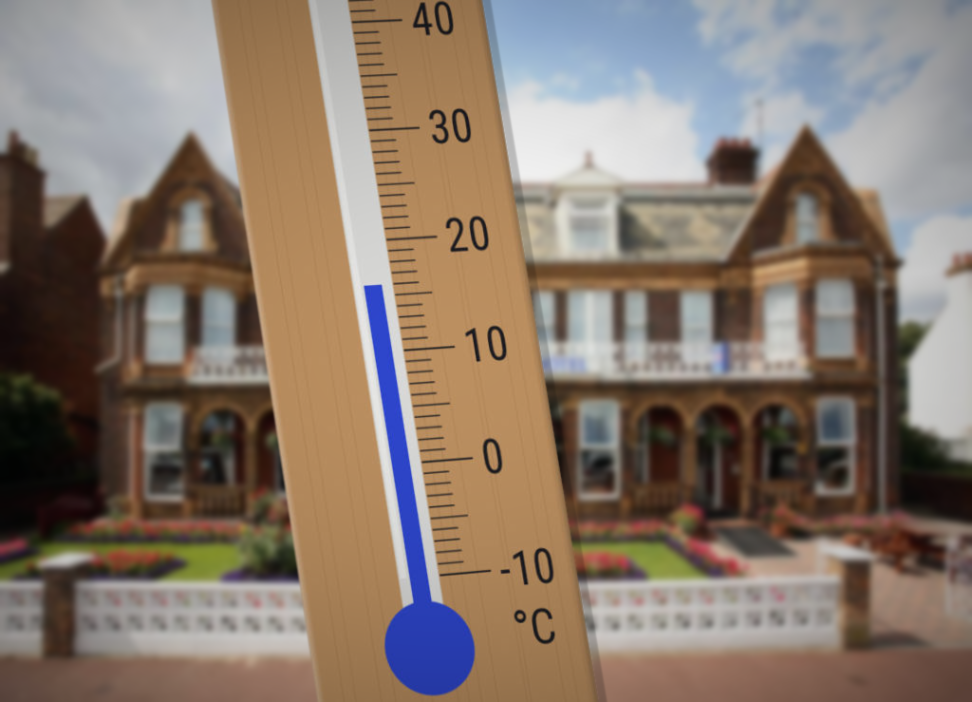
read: 16 °C
